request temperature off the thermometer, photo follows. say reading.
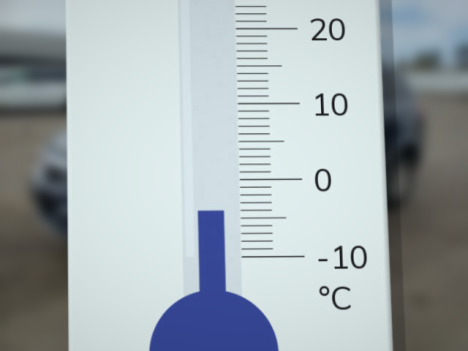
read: -4 °C
